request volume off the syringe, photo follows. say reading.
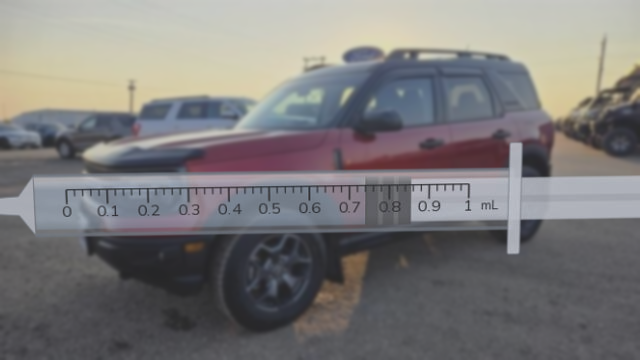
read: 0.74 mL
